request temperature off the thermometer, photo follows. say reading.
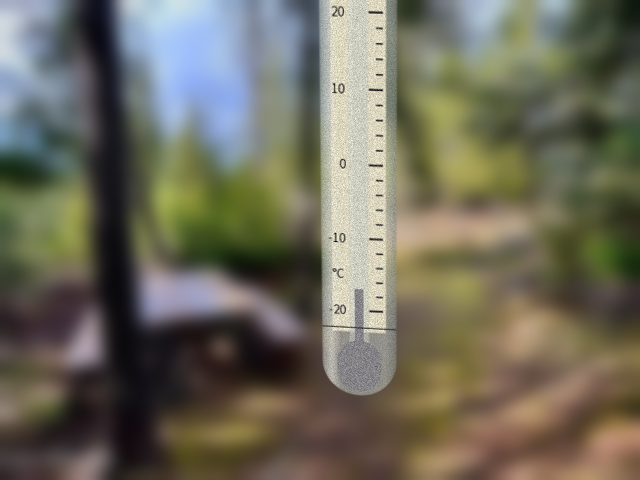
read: -17 °C
